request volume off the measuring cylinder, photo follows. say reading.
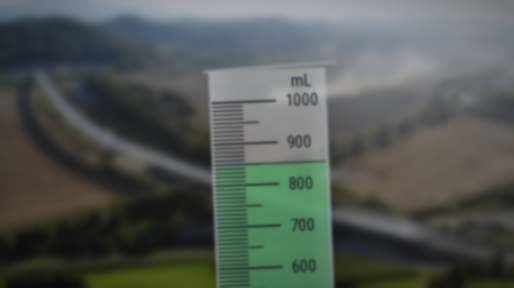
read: 850 mL
